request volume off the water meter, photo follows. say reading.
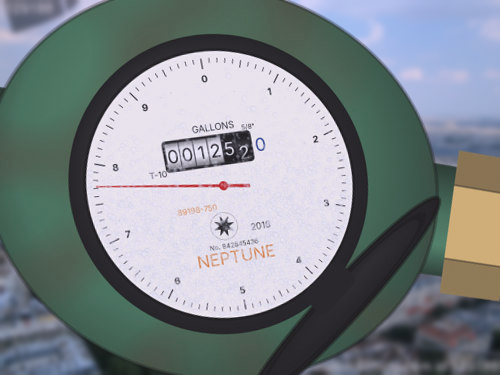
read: 12517.7 gal
